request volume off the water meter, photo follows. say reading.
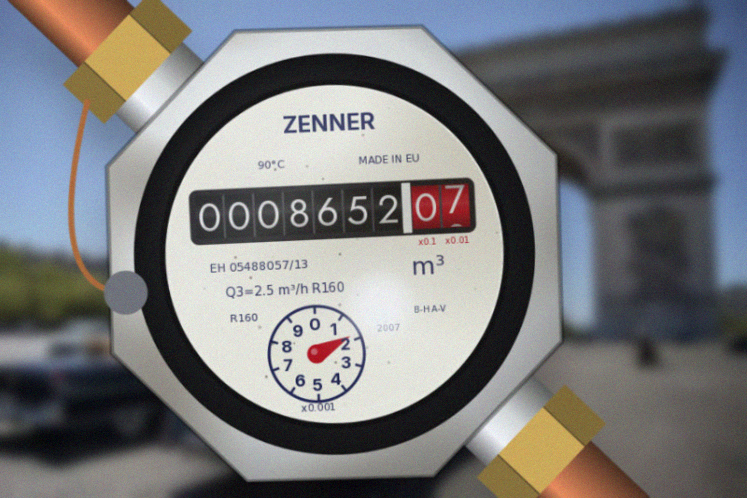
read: 8652.071 m³
